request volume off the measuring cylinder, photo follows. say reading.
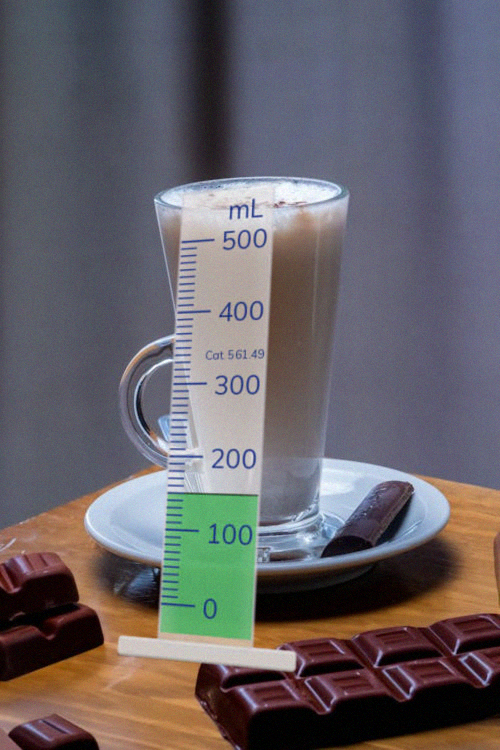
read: 150 mL
